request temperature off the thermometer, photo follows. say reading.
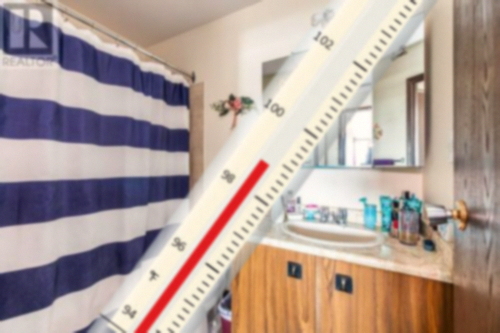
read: 98.8 °F
